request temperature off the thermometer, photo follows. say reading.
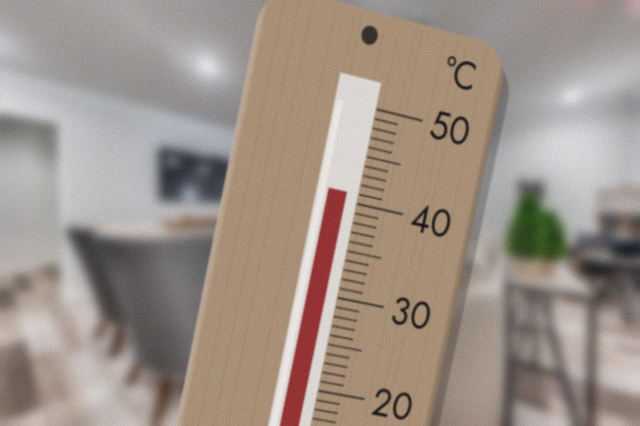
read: 41 °C
